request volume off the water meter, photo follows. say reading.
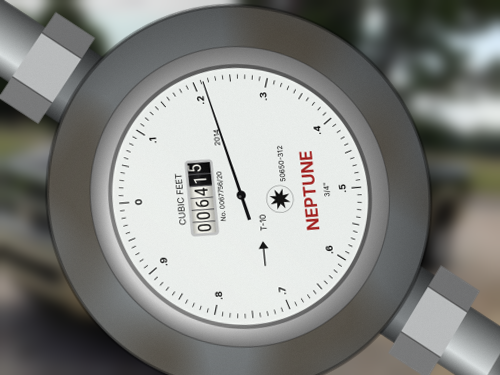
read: 6415.21 ft³
